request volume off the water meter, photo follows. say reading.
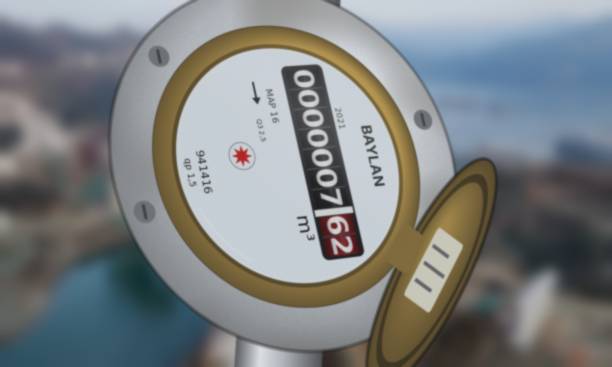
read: 7.62 m³
